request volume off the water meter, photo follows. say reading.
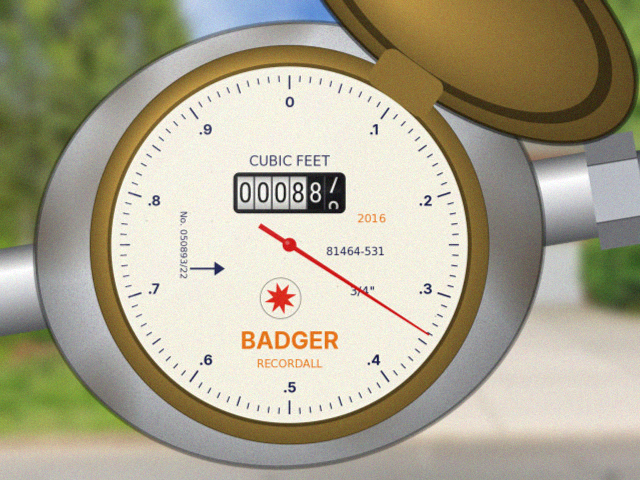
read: 887.34 ft³
